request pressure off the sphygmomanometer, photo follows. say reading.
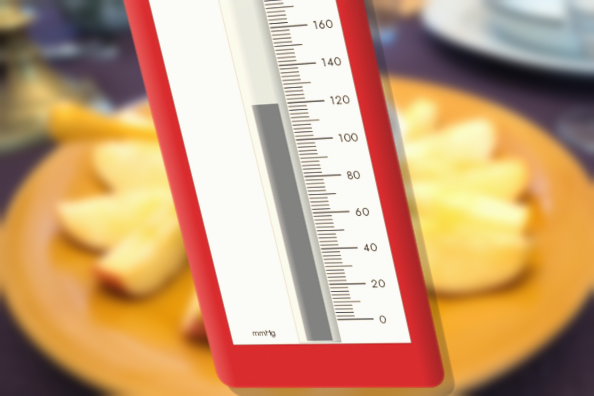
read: 120 mmHg
